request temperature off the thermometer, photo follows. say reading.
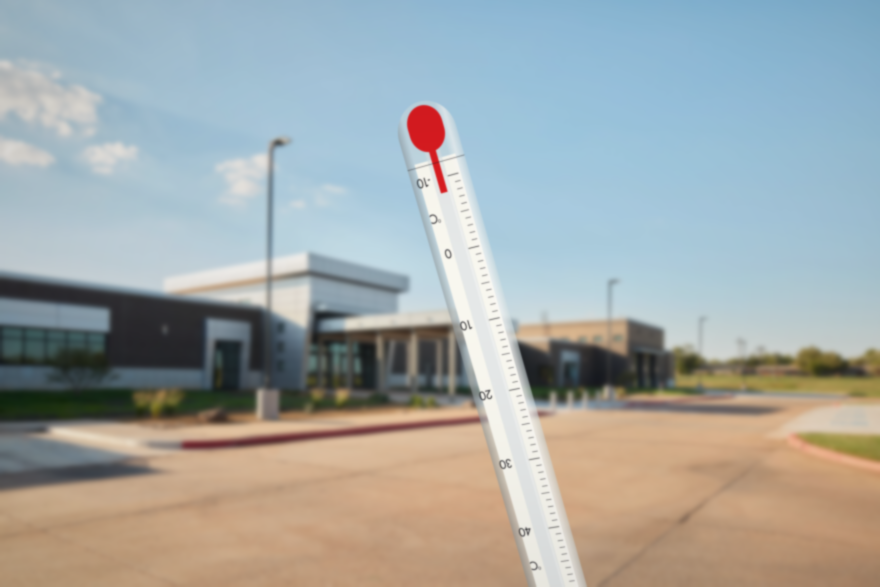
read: -8 °C
